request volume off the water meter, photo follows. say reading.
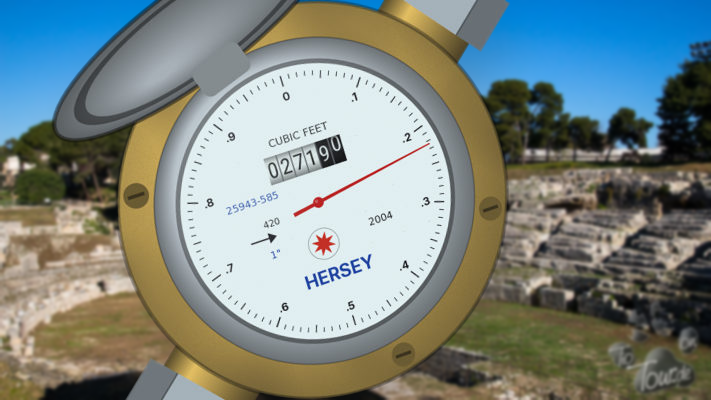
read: 27190.22 ft³
